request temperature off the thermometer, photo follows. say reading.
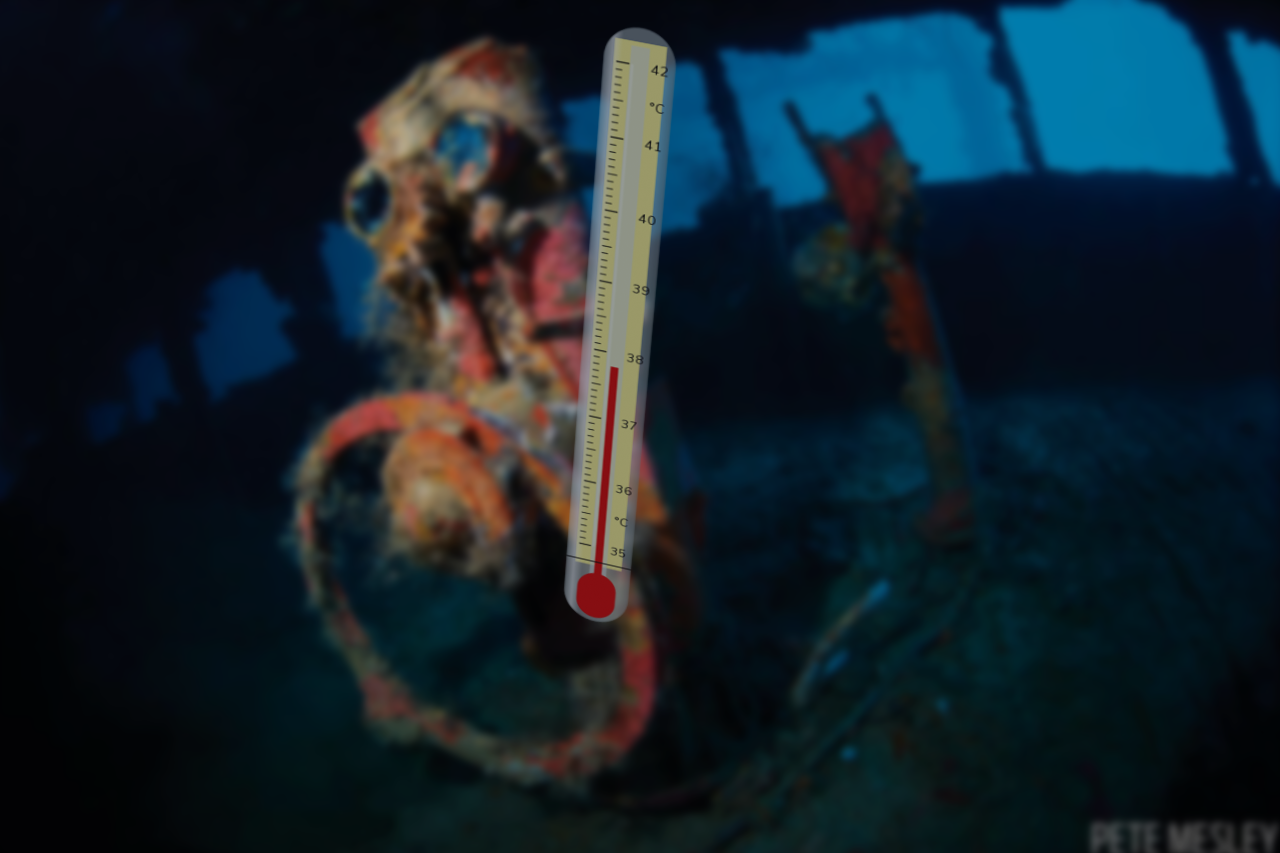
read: 37.8 °C
